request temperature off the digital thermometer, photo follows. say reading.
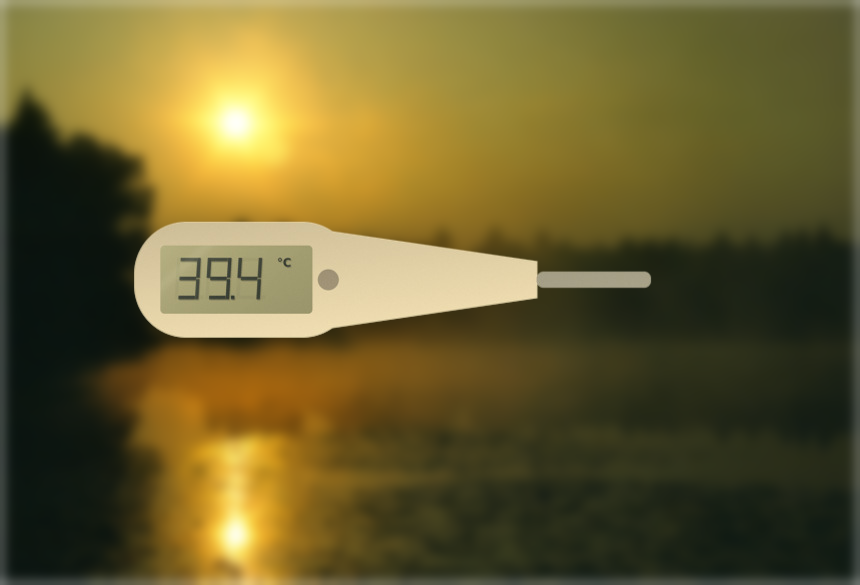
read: 39.4 °C
